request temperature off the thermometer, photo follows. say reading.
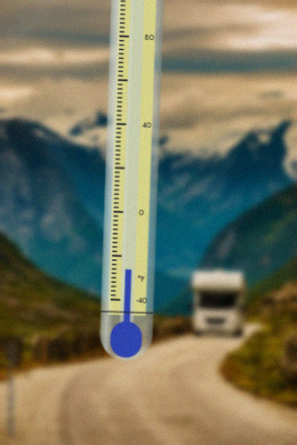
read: -26 °F
